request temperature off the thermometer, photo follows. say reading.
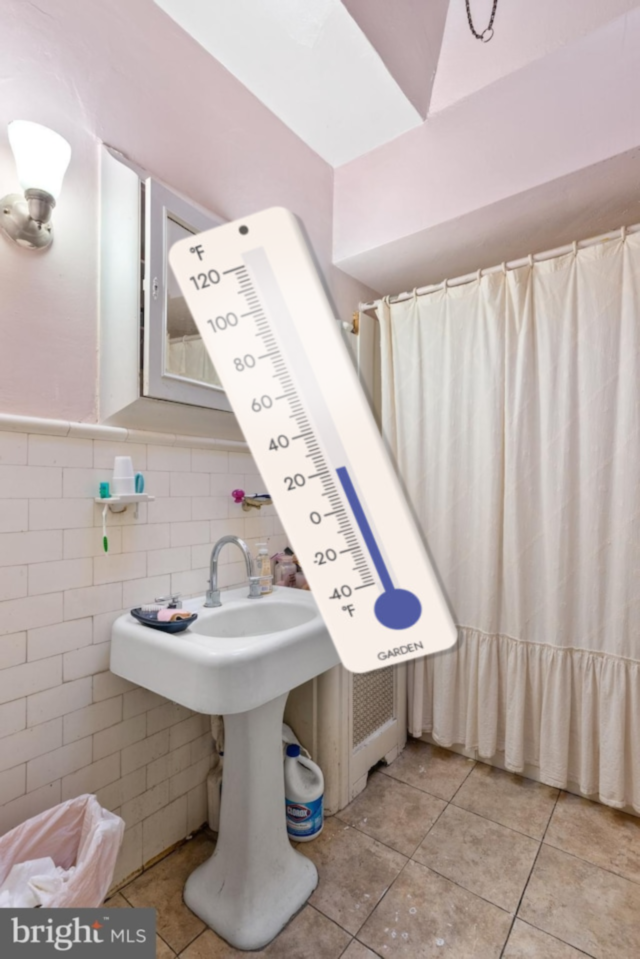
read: 20 °F
